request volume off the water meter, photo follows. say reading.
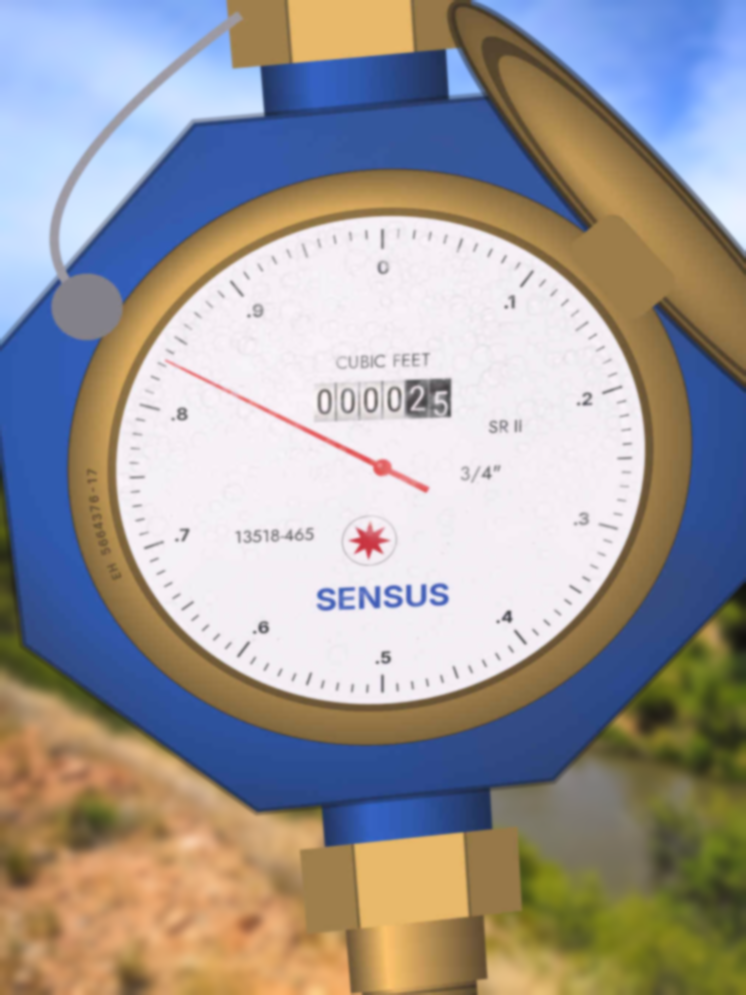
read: 24.83 ft³
